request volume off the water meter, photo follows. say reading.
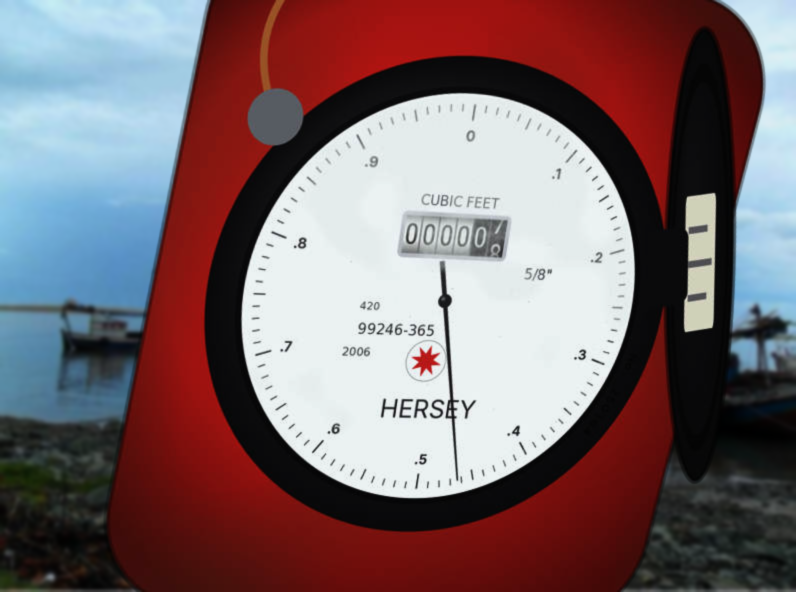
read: 7.46 ft³
